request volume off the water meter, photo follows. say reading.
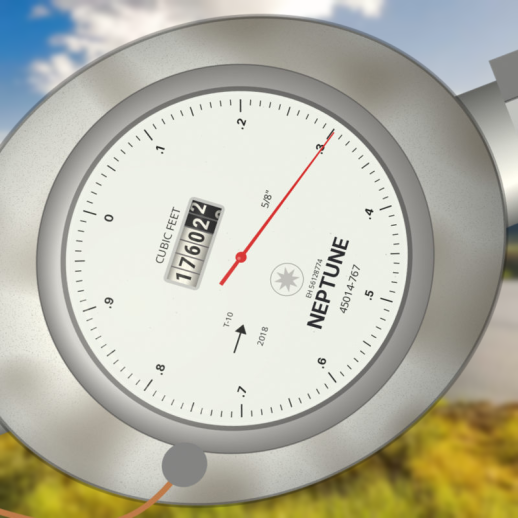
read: 176022.30 ft³
